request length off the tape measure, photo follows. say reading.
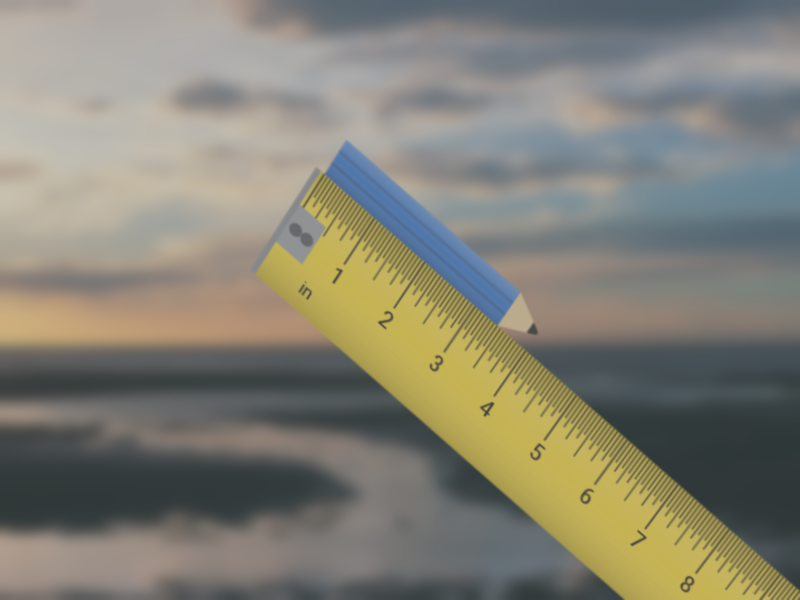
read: 4 in
